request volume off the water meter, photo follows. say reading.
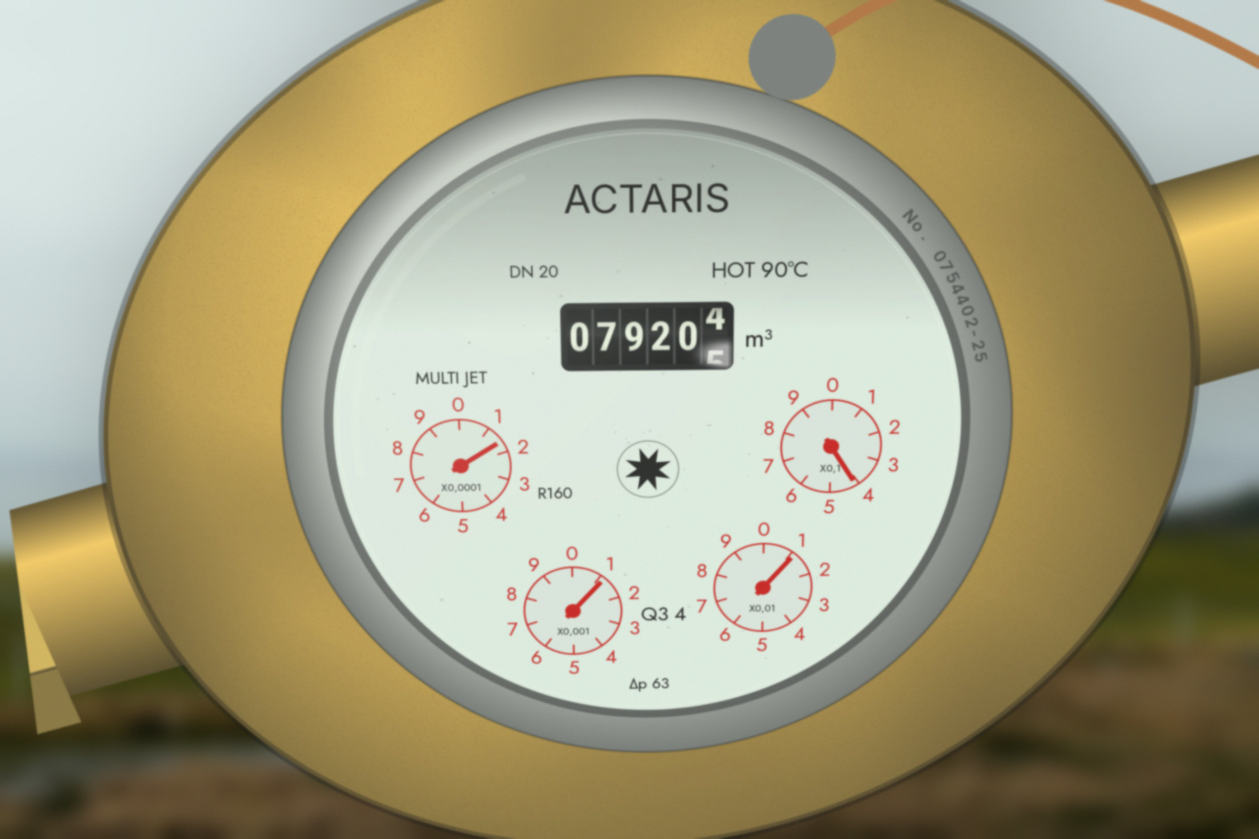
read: 79204.4111 m³
